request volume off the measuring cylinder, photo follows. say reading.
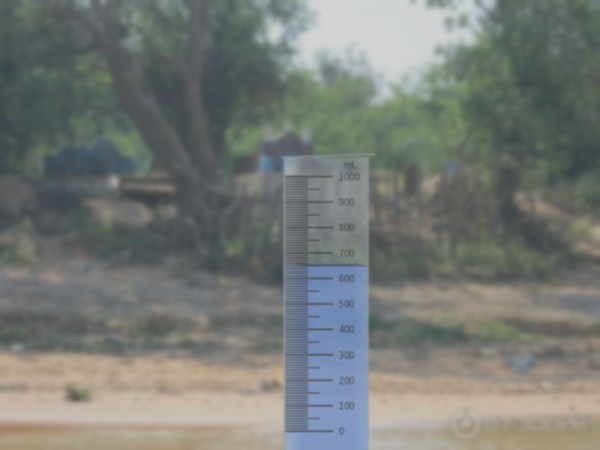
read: 650 mL
